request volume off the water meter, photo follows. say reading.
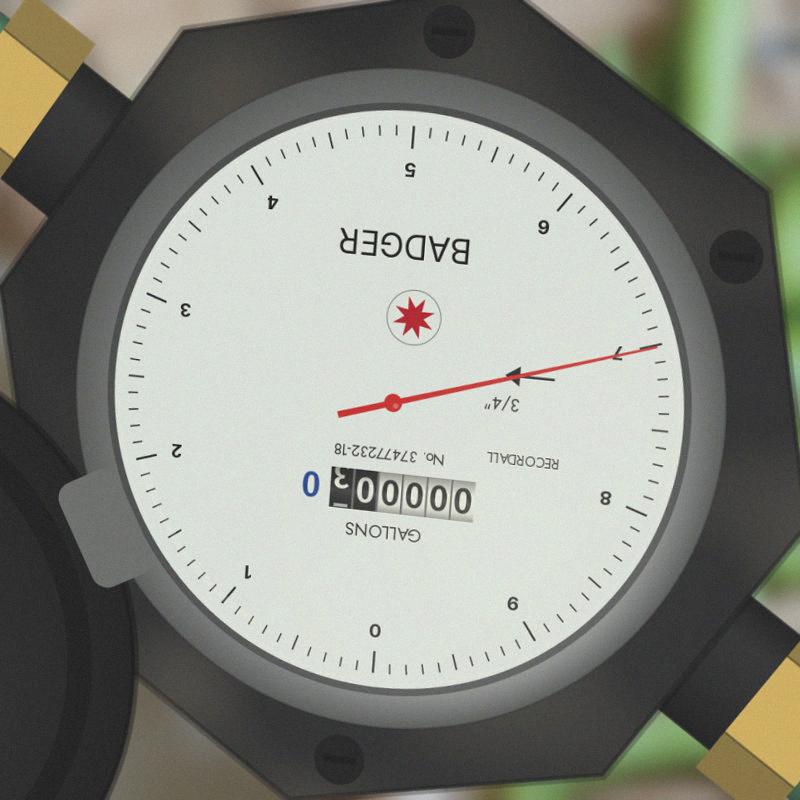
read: 27.0 gal
